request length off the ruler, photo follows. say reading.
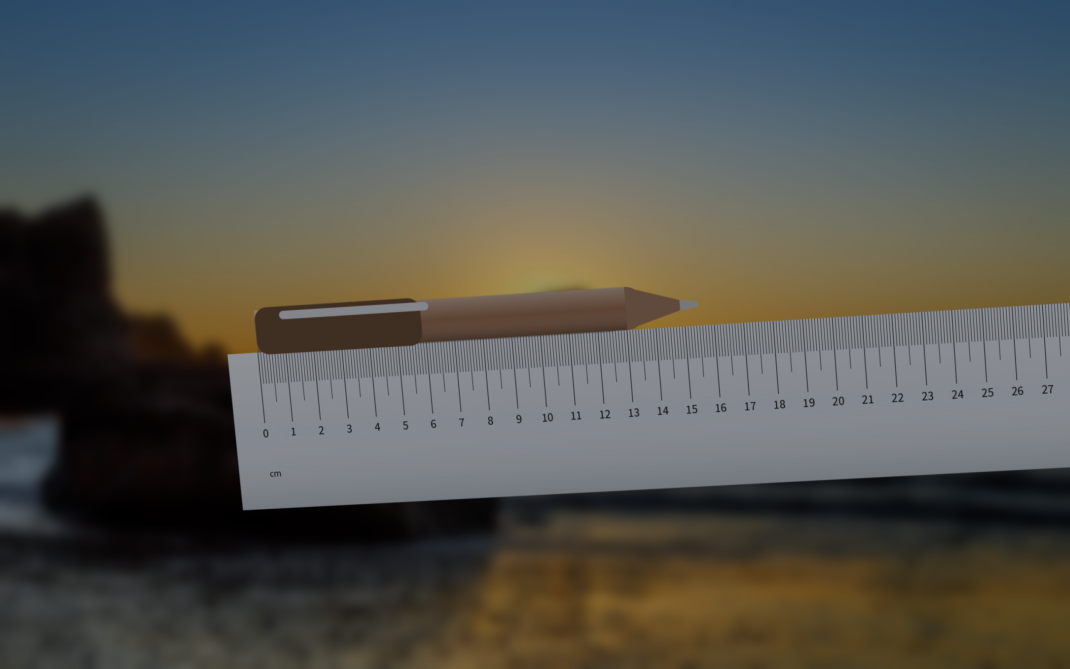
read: 15.5 cm
